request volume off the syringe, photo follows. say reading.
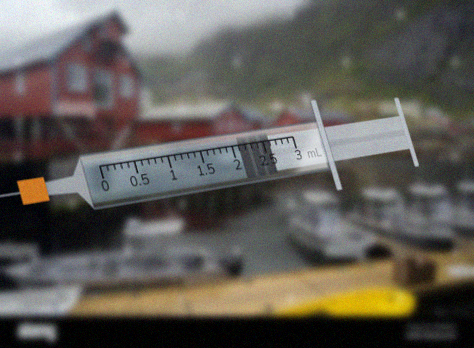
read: 2.1 mL
